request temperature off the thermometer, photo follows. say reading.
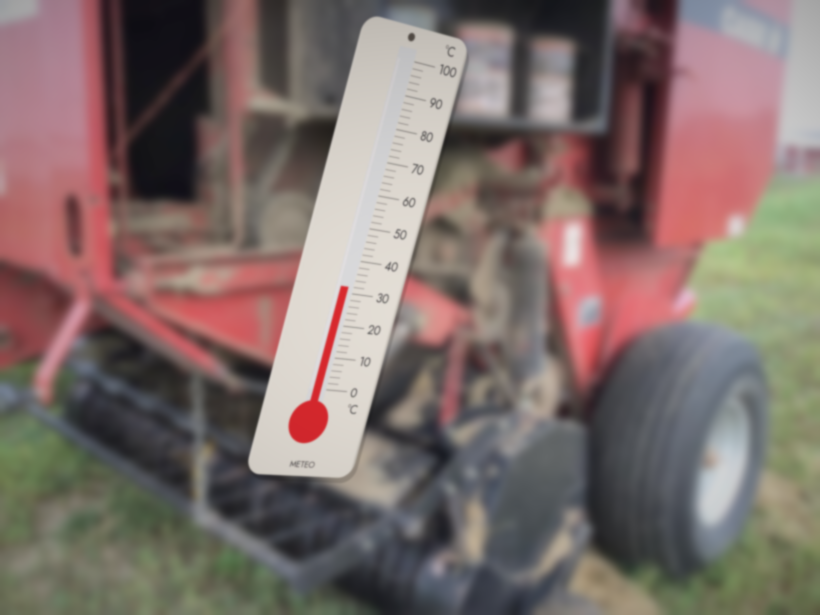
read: 32 °C
